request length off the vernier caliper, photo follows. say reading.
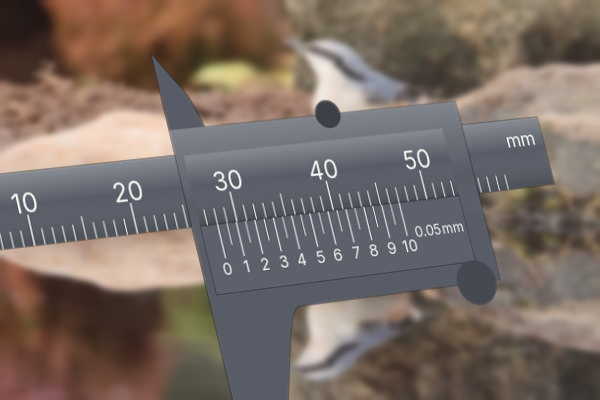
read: 28.0 mm
